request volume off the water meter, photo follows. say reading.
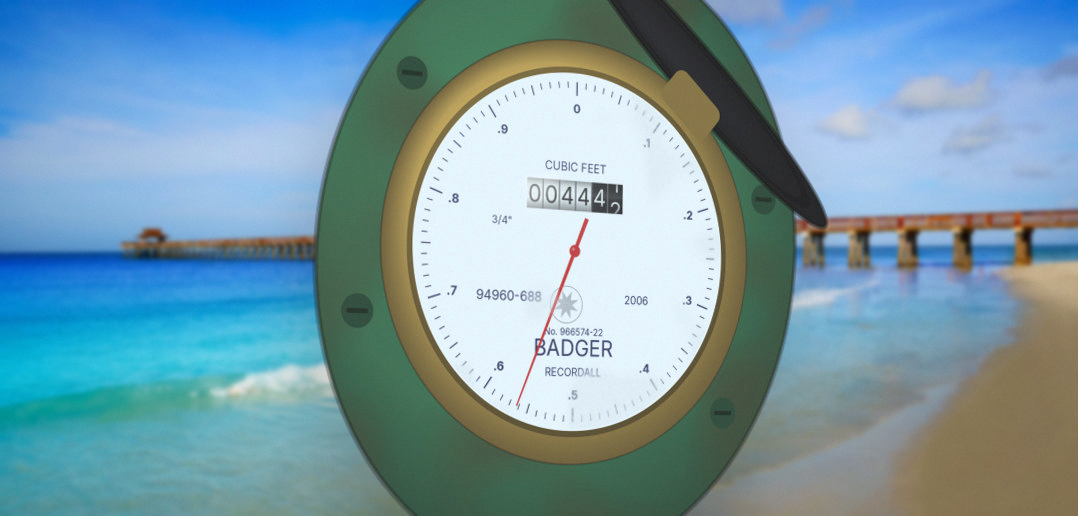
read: 4441.56 ft³
